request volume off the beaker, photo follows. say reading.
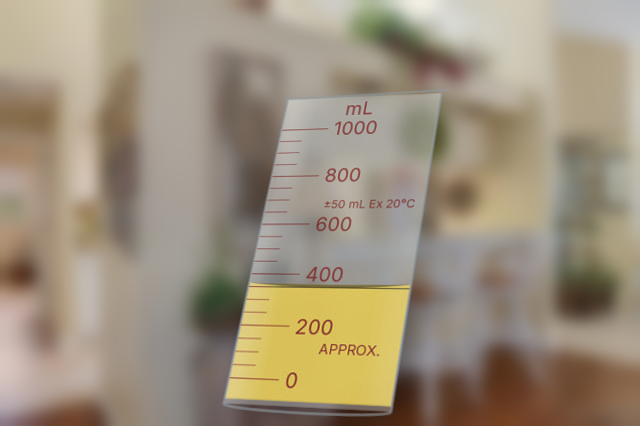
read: 350 mL
